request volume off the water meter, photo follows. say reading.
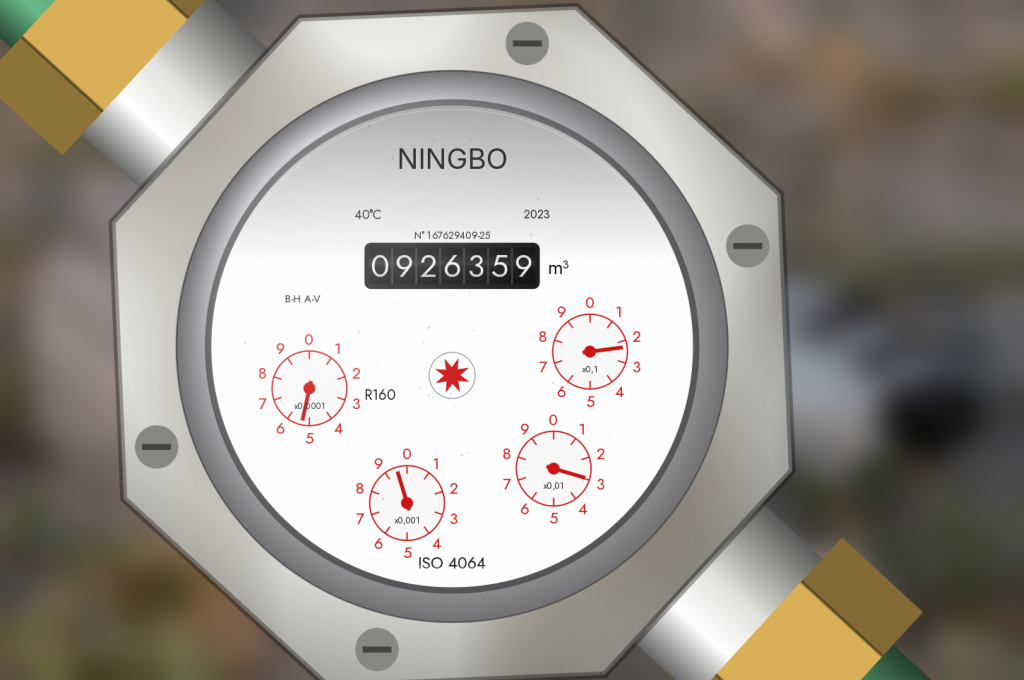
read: 926359.2295 m³
